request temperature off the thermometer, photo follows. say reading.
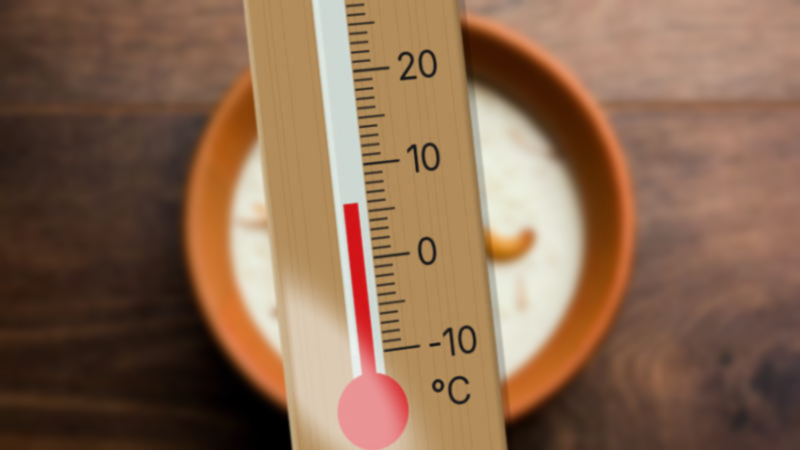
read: 6 °C
